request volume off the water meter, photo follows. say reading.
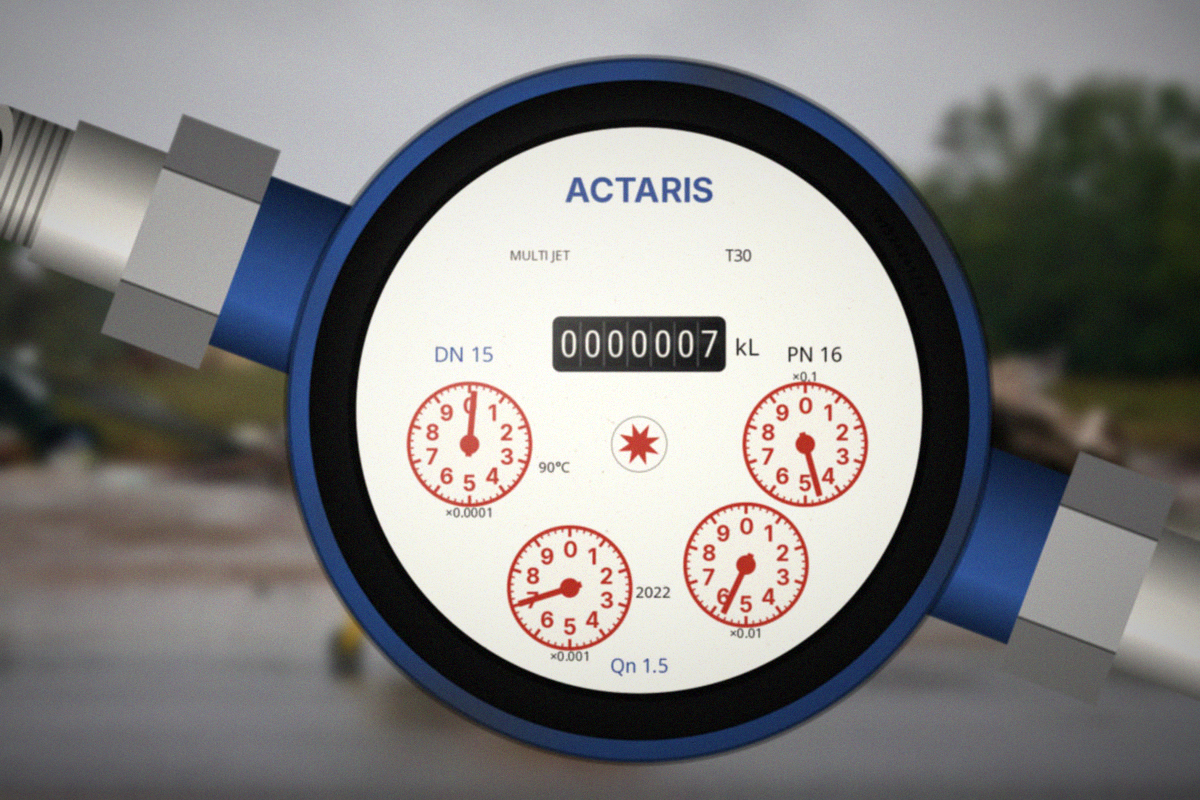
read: 7.4570 kL
